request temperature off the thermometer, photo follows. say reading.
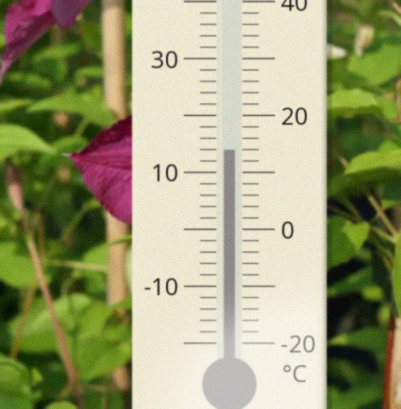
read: 14 °C
